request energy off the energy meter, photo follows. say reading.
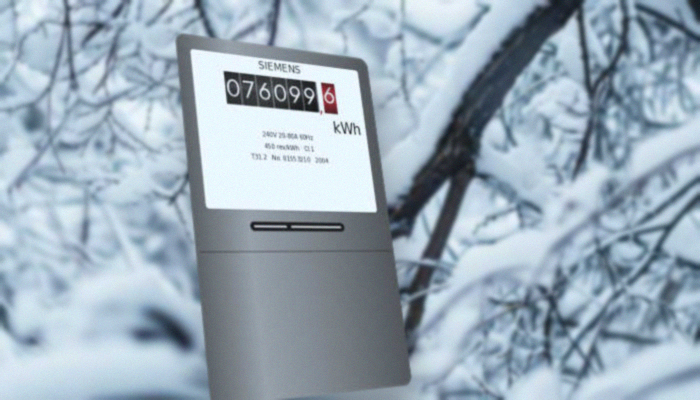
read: 76099.6 kWh
